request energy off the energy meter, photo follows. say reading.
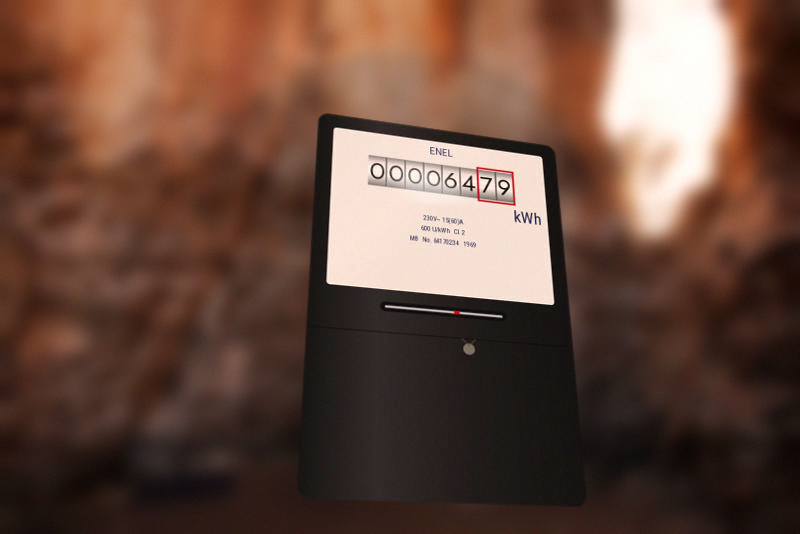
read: 64.79 kWh
